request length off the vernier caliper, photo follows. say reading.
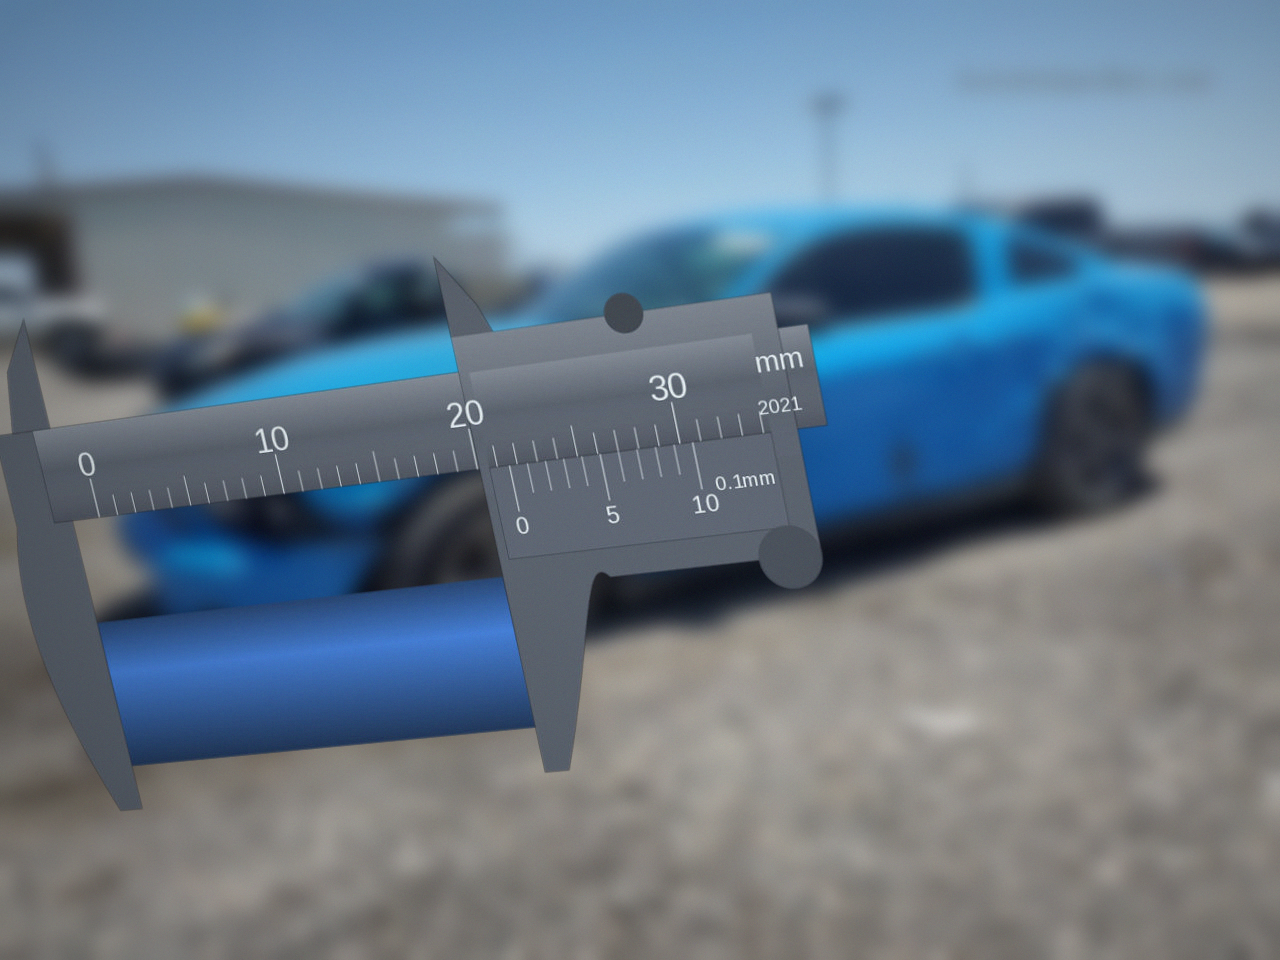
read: 21.6 mm
